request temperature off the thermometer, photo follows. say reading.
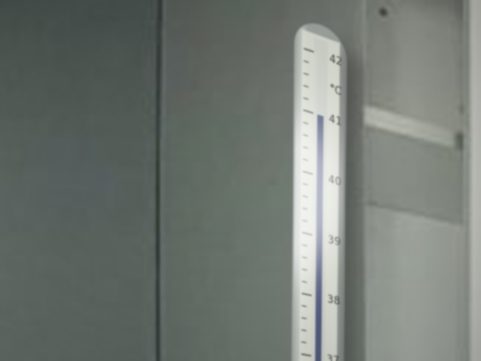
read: 41 °C
